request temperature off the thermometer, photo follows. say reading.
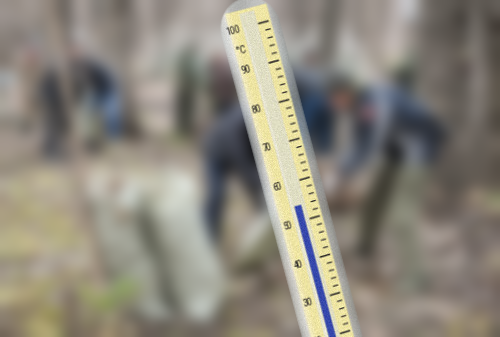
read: 54 °C
